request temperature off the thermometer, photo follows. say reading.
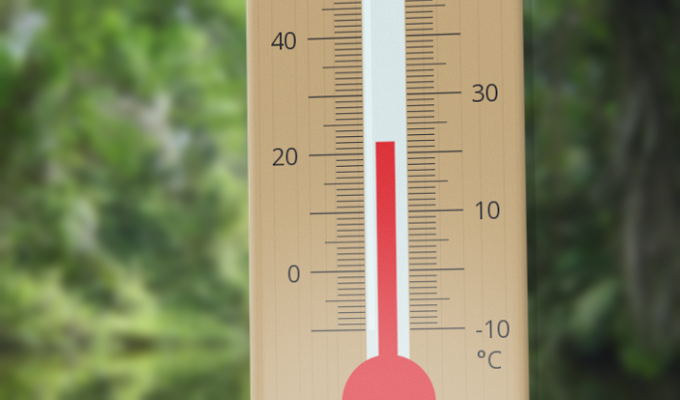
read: 22 °C
